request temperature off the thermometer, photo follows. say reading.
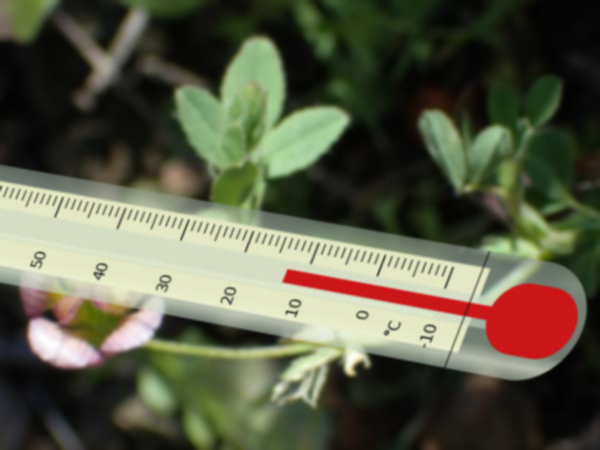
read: 13 °C
